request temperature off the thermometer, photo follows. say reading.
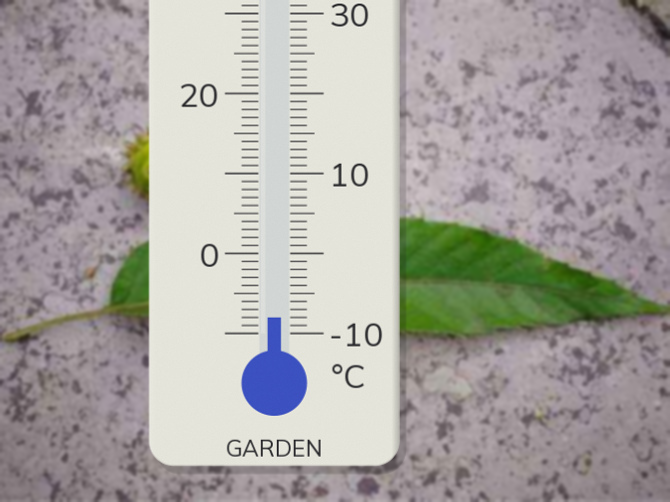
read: -8 °C
